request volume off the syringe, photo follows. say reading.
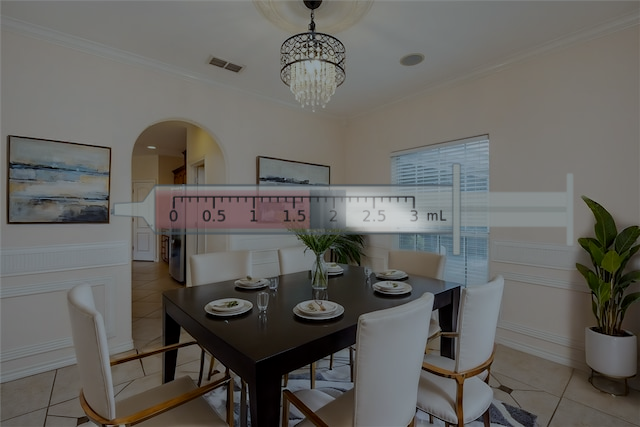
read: 1.7 mL
